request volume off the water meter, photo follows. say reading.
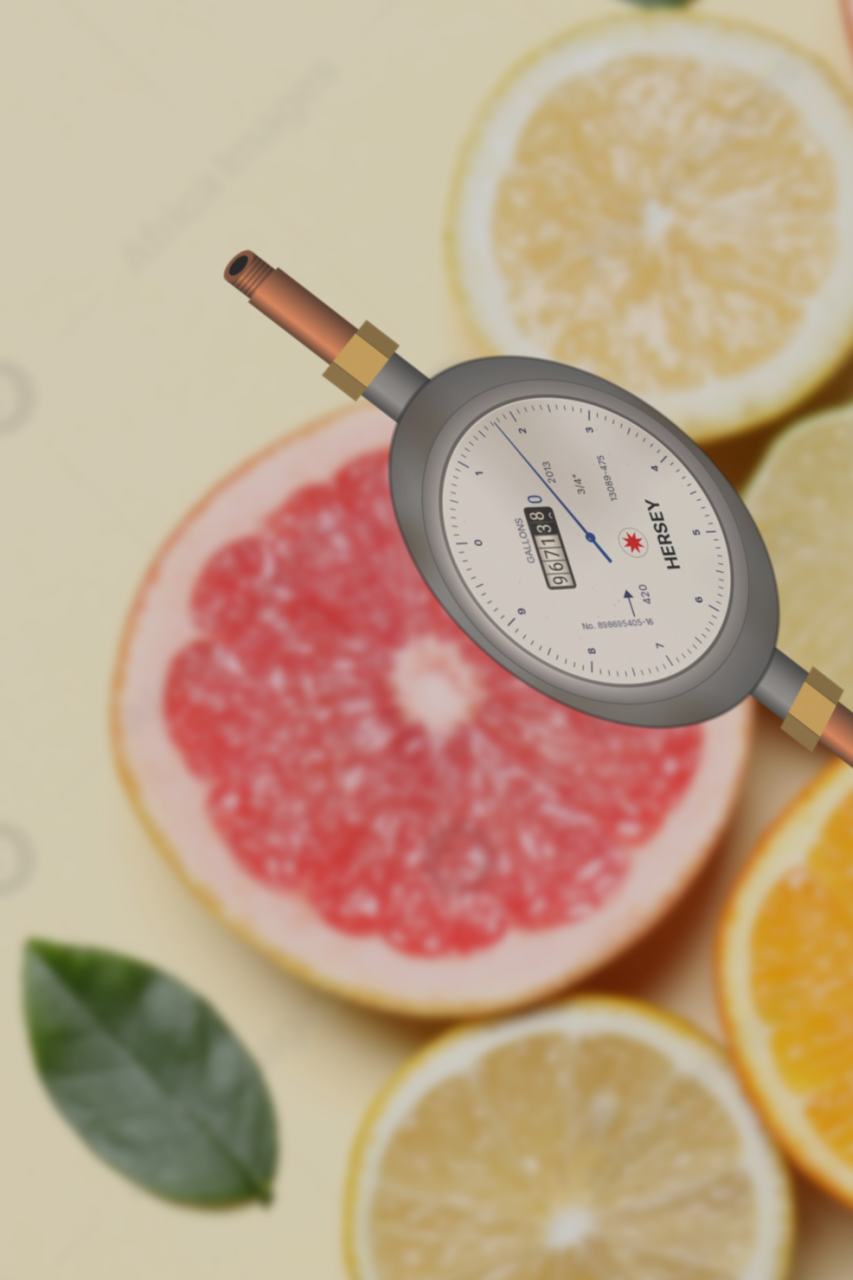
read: 9671381.7 gal
